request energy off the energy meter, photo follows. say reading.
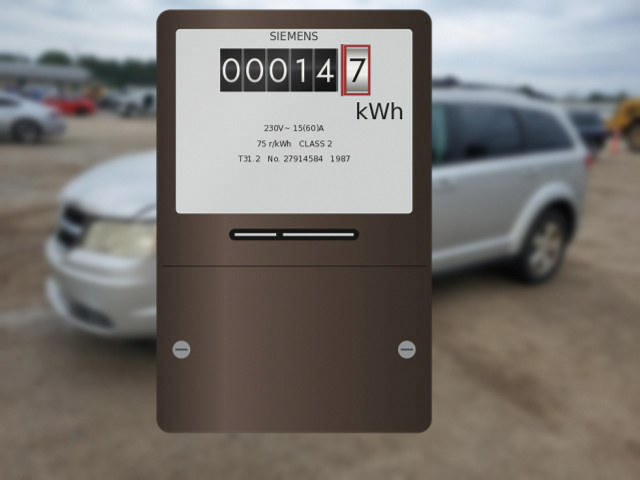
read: 14.7 kWh
